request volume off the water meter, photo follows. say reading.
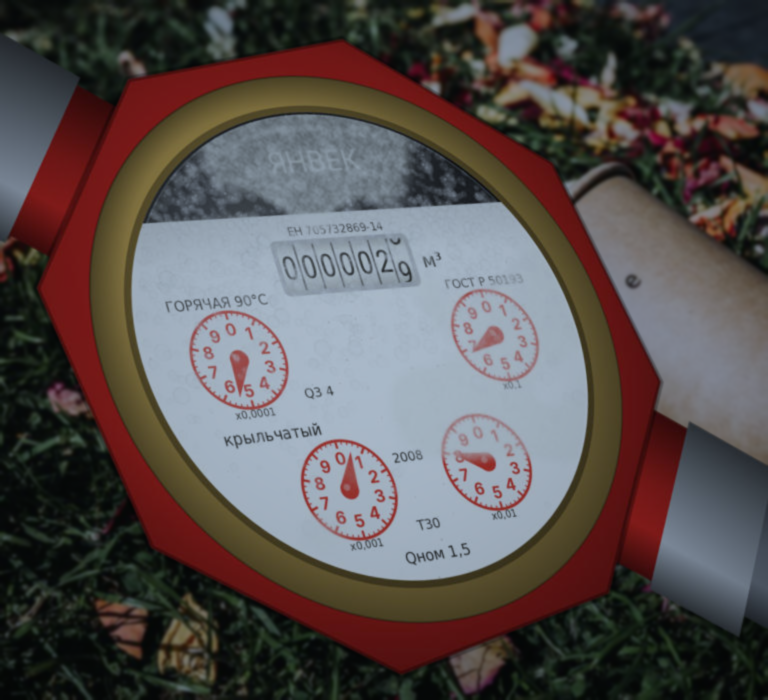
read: 28.6805 m³
